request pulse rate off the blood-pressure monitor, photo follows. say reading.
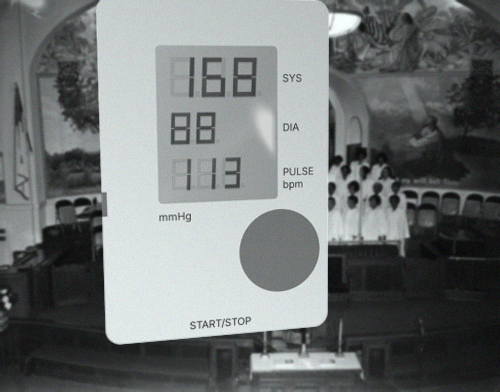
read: 113 bpm
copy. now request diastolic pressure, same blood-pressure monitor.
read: 88 mmHg
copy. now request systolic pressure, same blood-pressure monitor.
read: 168 mmHg
